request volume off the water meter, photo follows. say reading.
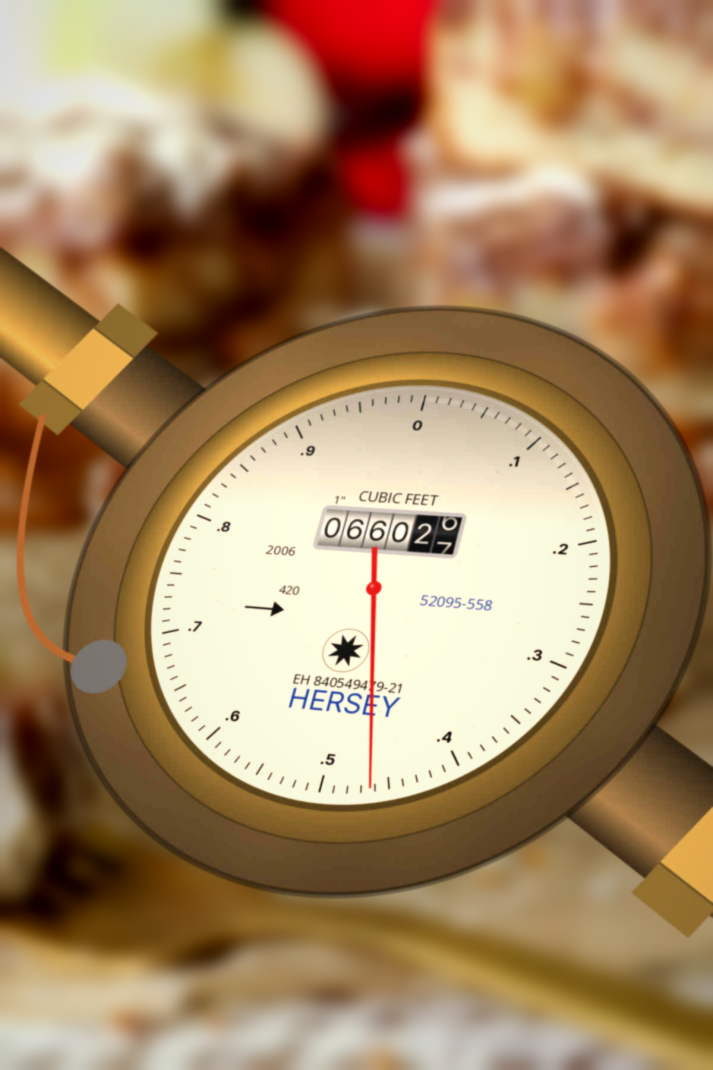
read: 66026.46 ft³
